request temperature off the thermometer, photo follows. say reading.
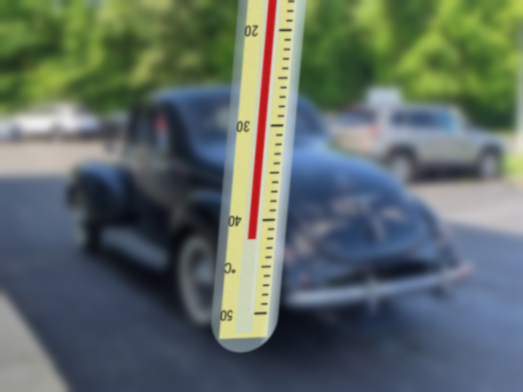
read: 42 °C
